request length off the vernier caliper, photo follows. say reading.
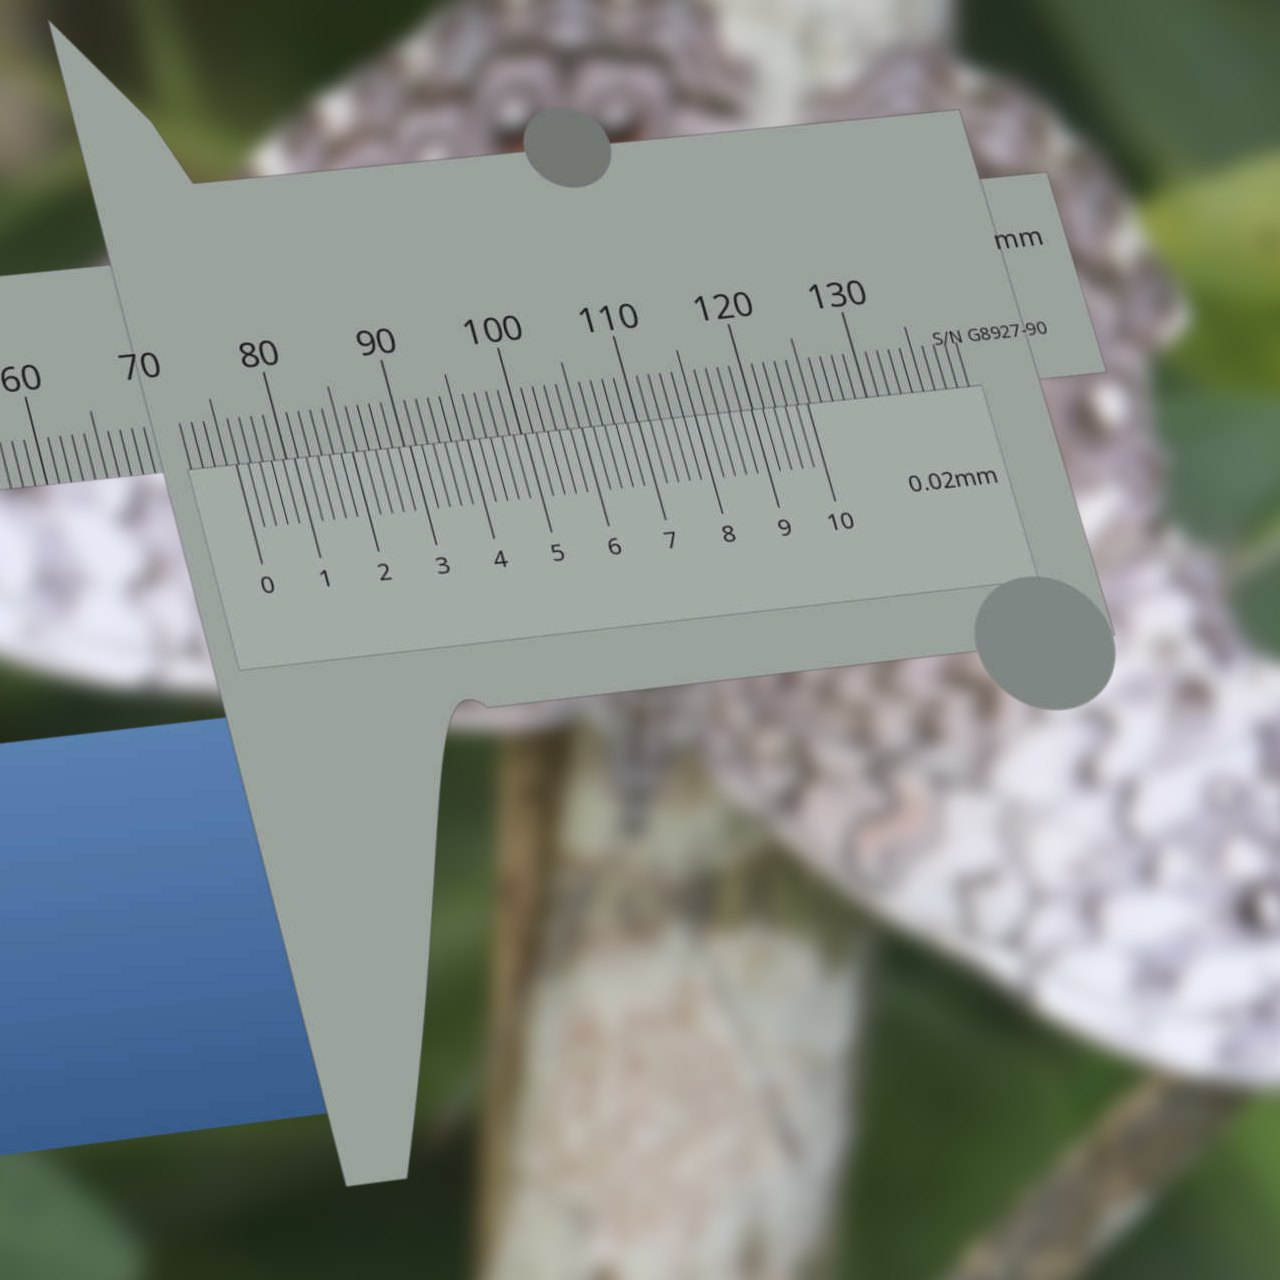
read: 75.8 mm
